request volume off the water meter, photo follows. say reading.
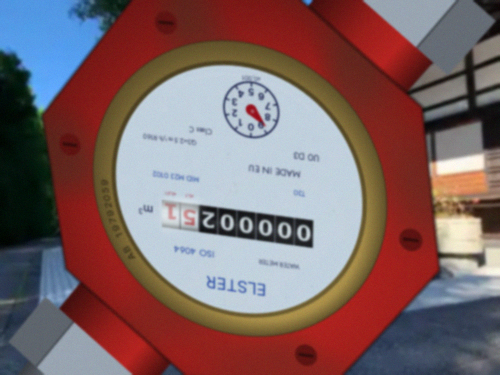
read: 2.508 m³
